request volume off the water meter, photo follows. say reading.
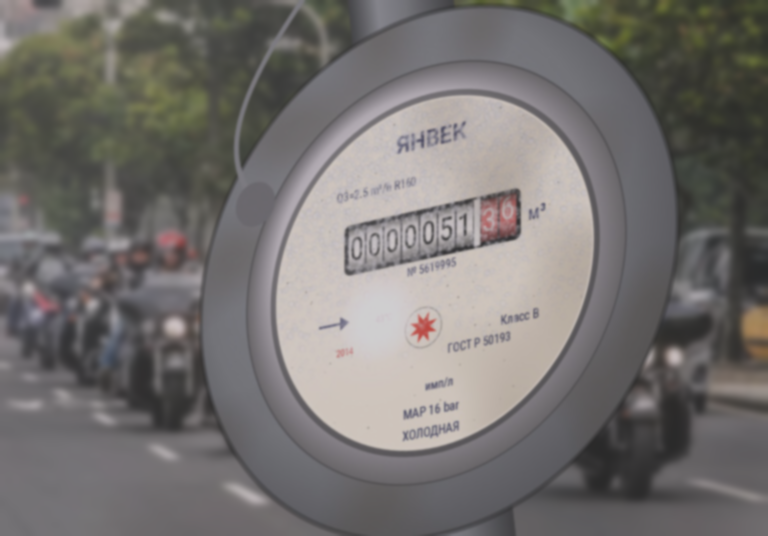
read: 51.36 m³
